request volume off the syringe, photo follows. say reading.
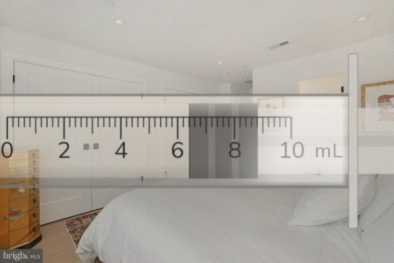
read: 6.4 mL
